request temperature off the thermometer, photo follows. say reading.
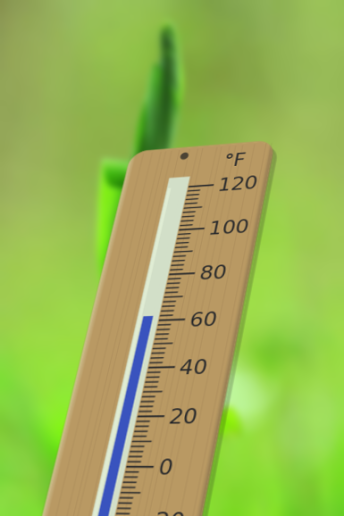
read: 62 °F
